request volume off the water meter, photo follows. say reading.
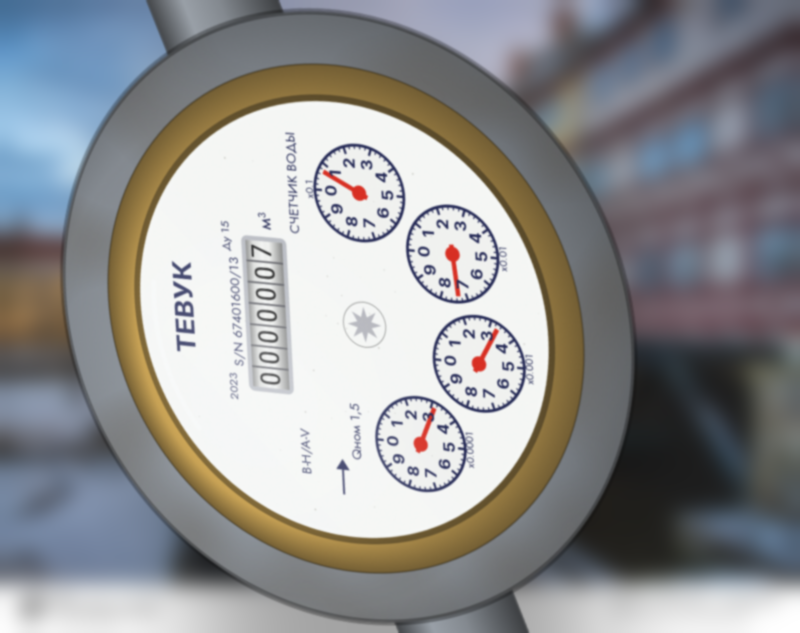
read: 7.0733 m³
